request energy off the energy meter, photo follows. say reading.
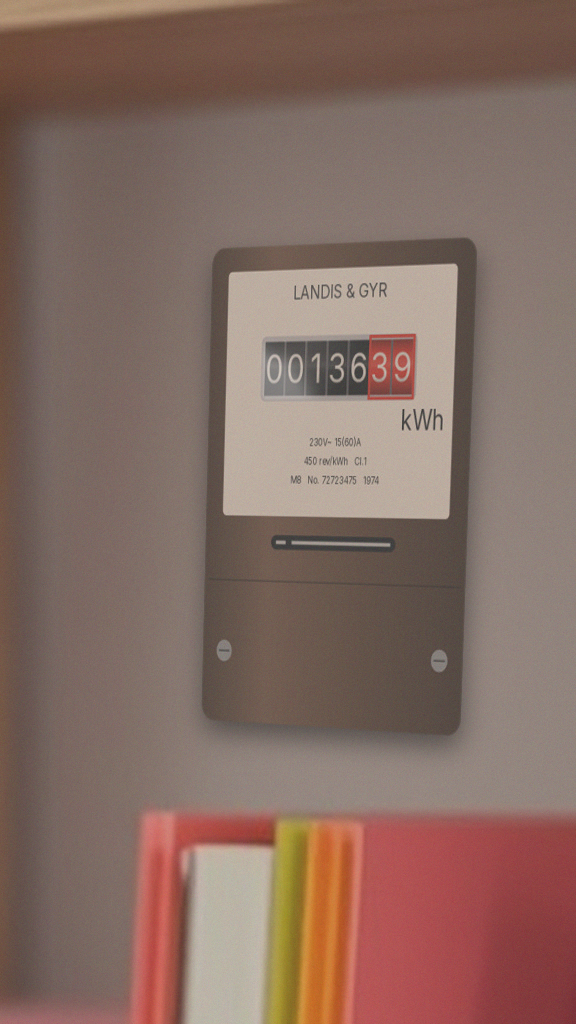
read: 136.39 kWh
